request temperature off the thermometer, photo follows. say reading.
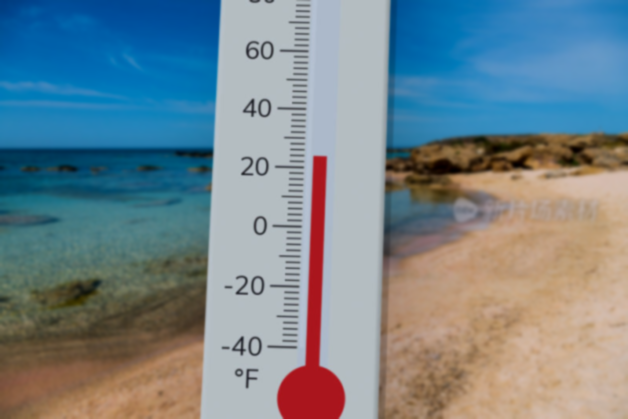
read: 24 °F
